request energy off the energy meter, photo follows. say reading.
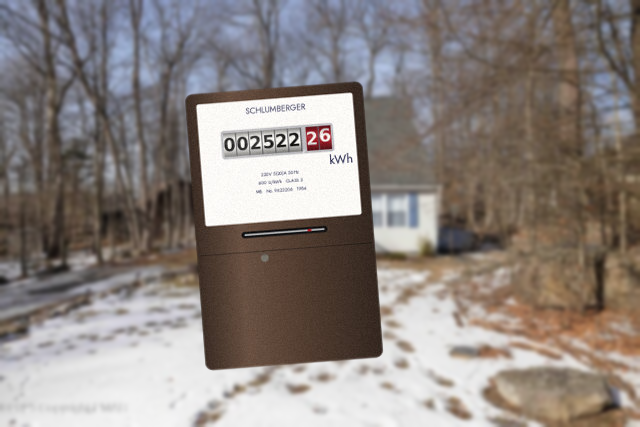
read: 2522.26 kWh
